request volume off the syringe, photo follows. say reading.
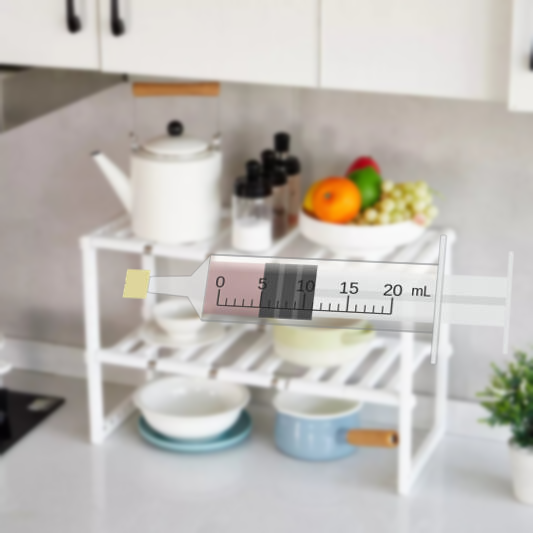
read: 5 mL
